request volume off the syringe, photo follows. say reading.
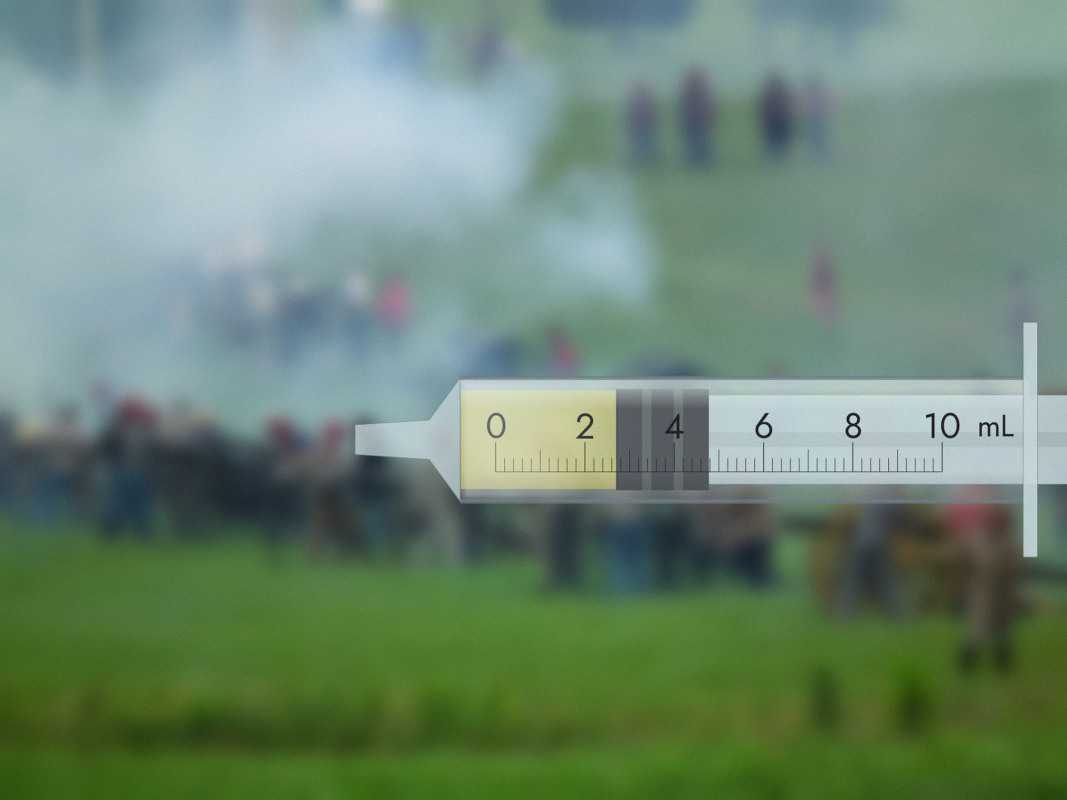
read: 2.7 mL
